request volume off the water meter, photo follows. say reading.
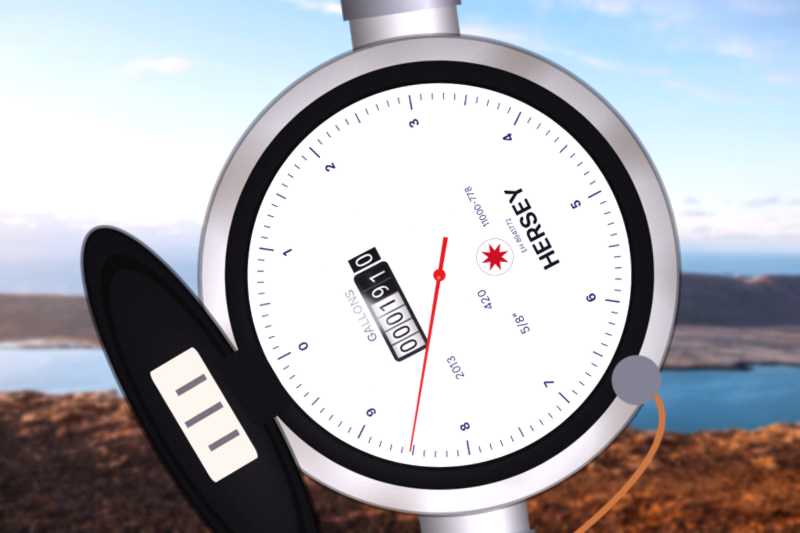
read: 1908.5 gal
